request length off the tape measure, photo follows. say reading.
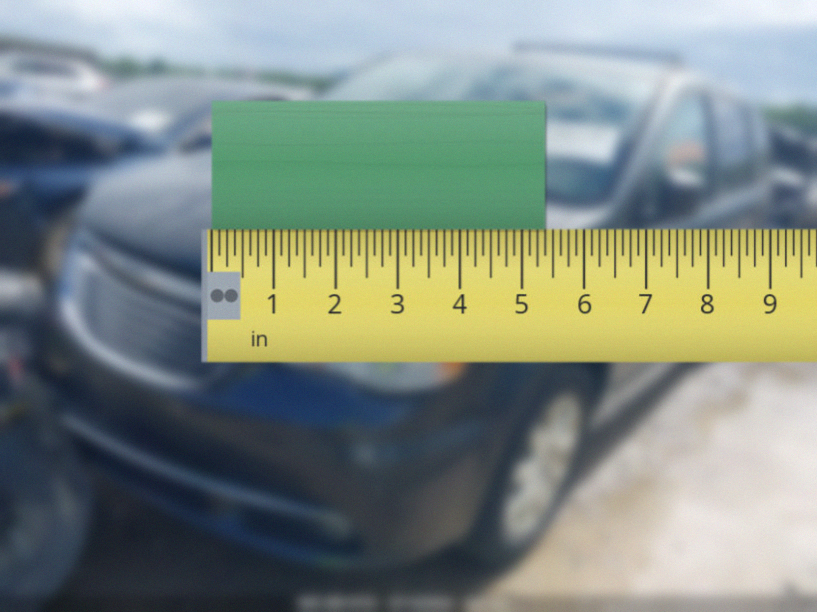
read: 5.375 in
